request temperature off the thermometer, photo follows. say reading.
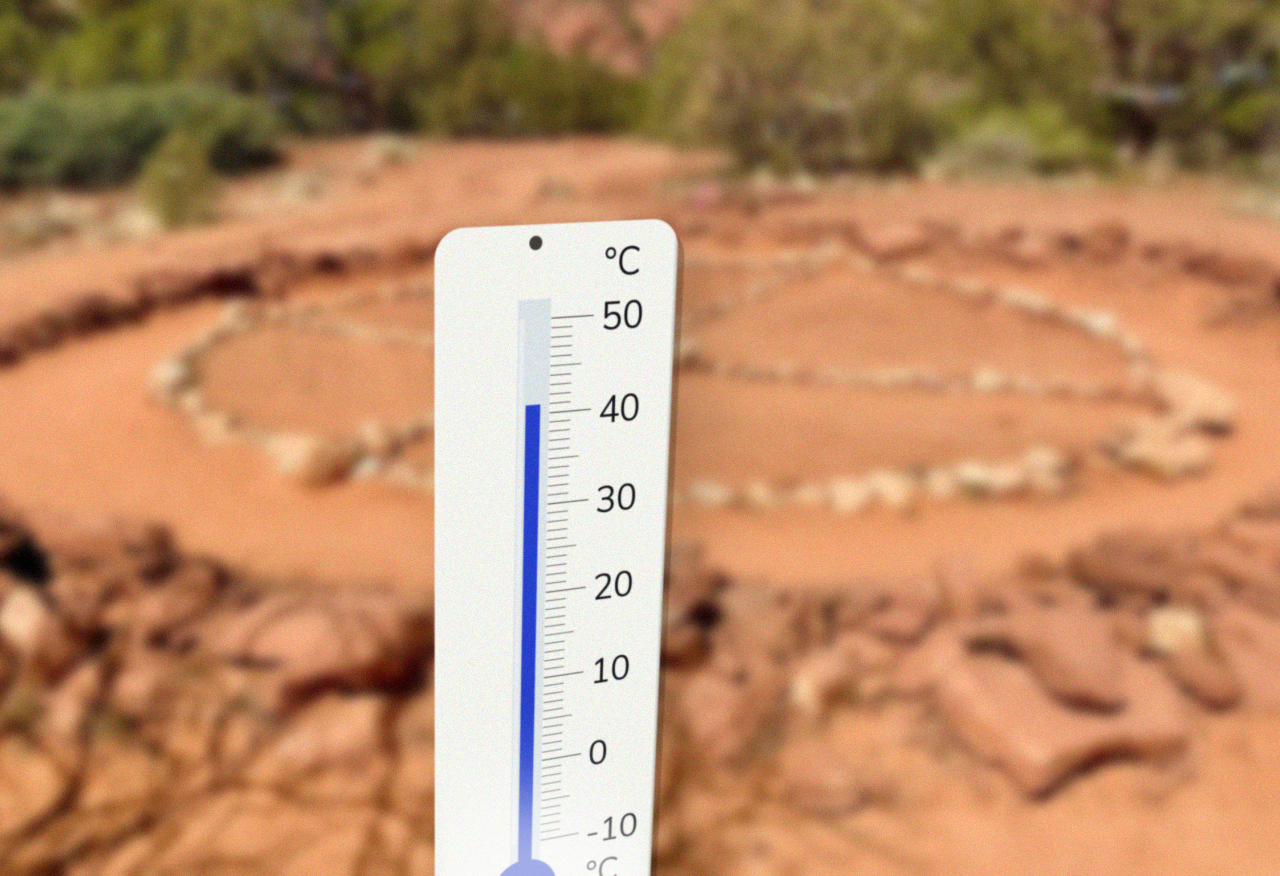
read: 41 °C
